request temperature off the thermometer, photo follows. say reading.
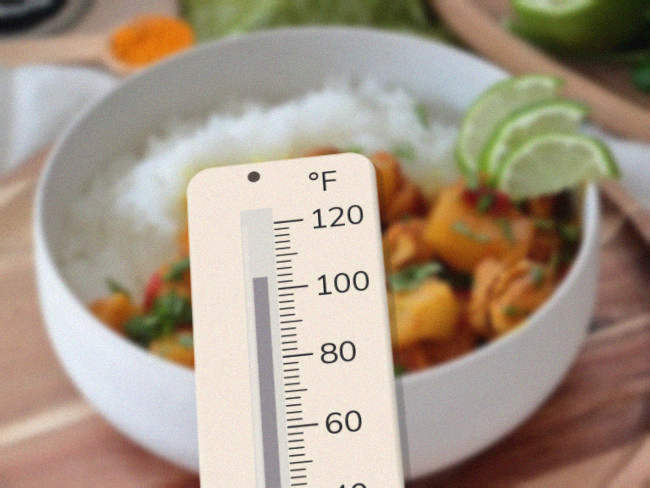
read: 104 °F
